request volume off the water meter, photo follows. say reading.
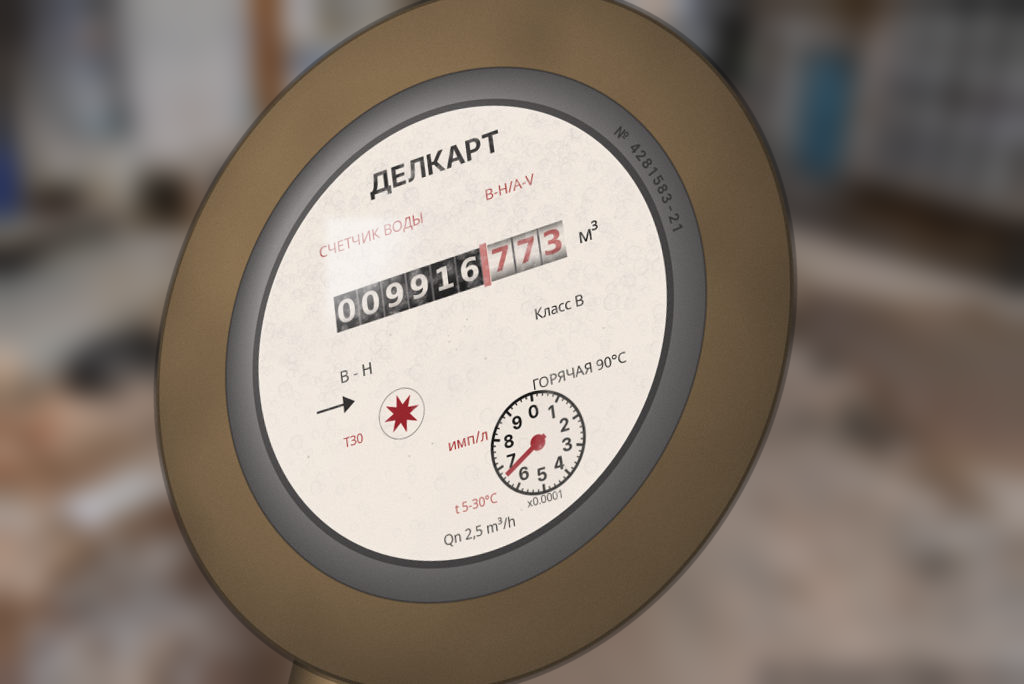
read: 9916.7736 m³
